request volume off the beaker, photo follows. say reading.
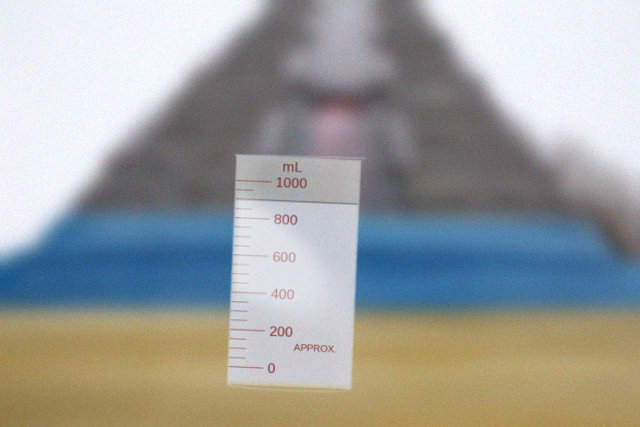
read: 900 mL
